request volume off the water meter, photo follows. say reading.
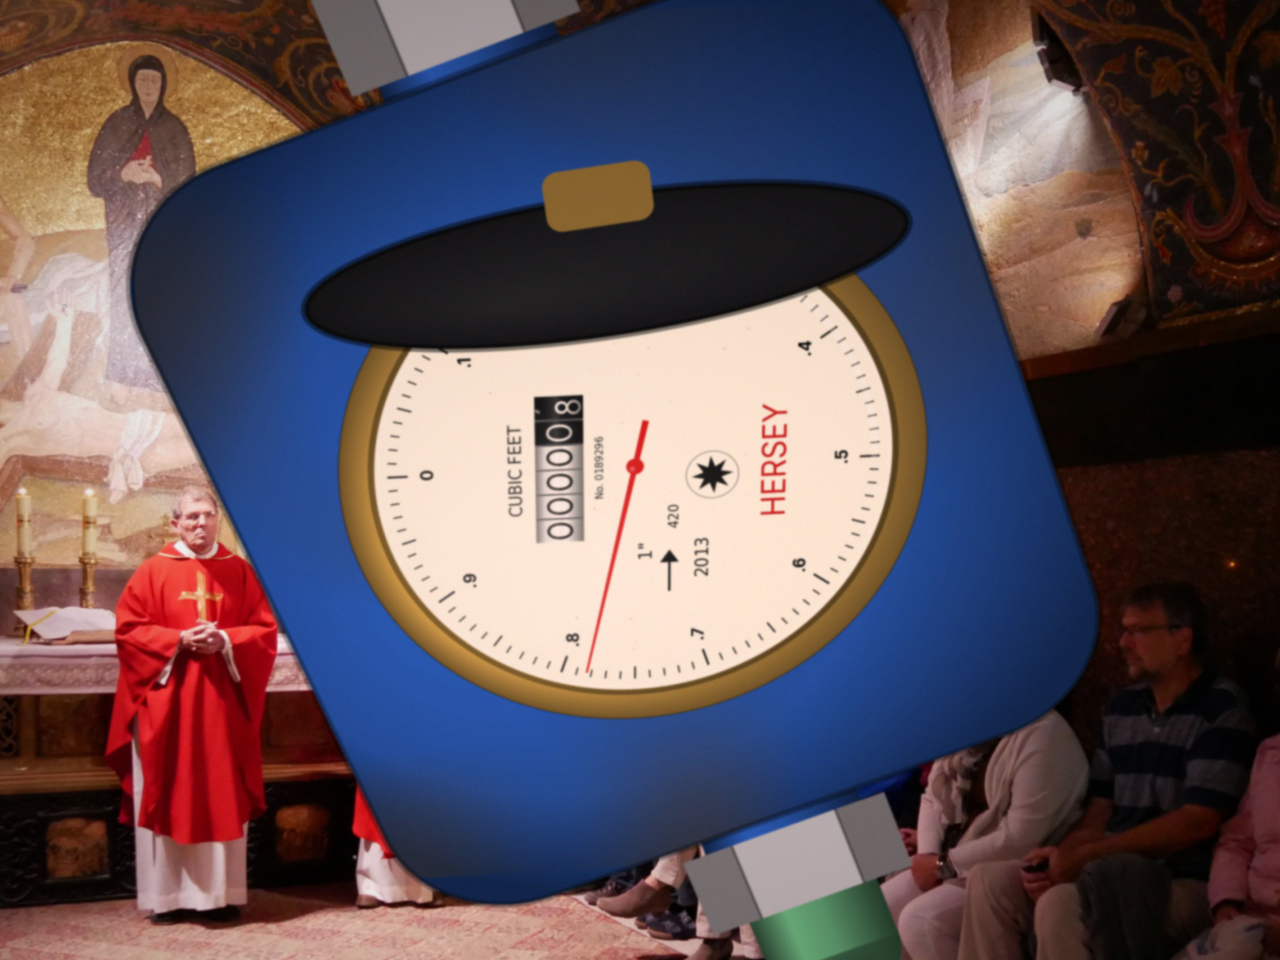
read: 7.78 ft³
